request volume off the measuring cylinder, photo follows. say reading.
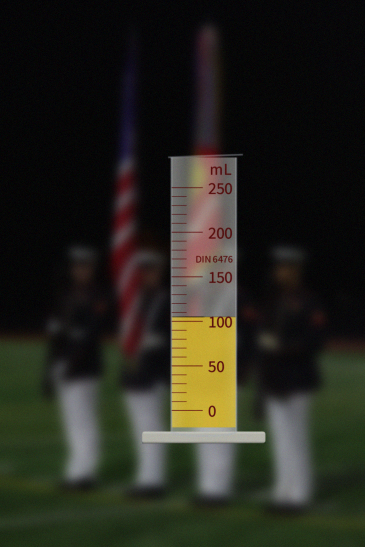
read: 105 mL
